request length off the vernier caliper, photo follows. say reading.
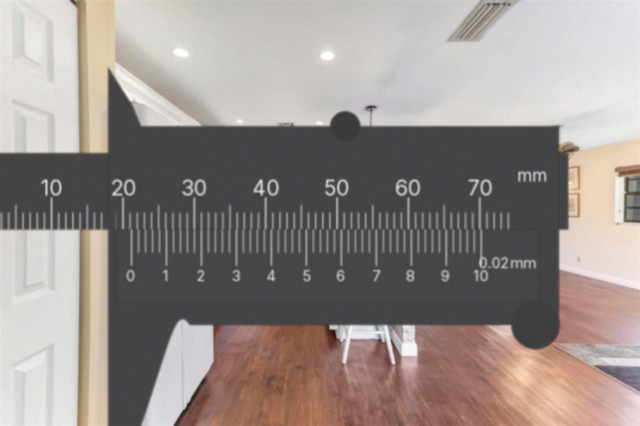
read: 21.2 mm
